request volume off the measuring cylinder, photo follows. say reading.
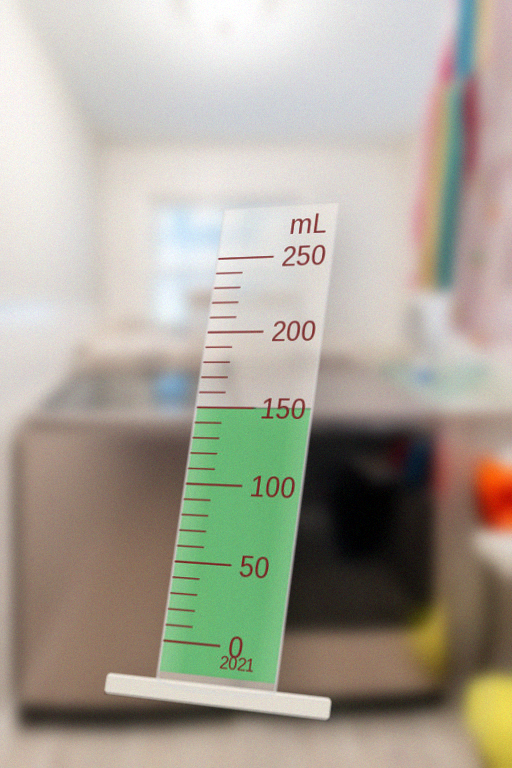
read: 150 mL
